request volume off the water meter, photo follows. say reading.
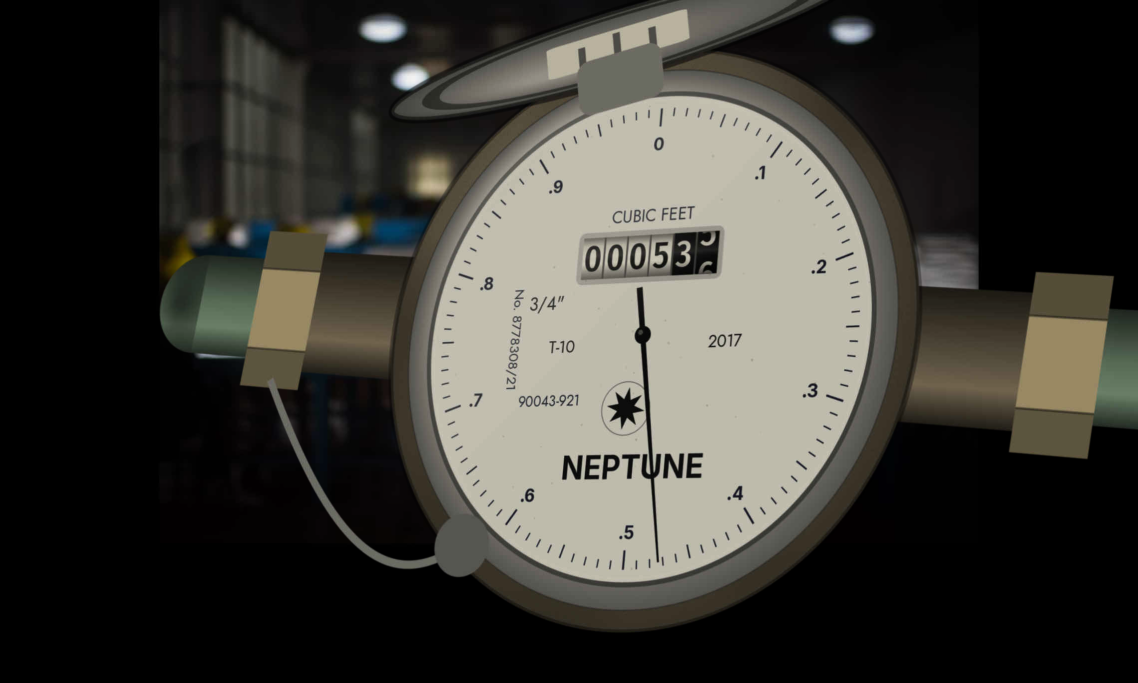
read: 535.47 ft³
